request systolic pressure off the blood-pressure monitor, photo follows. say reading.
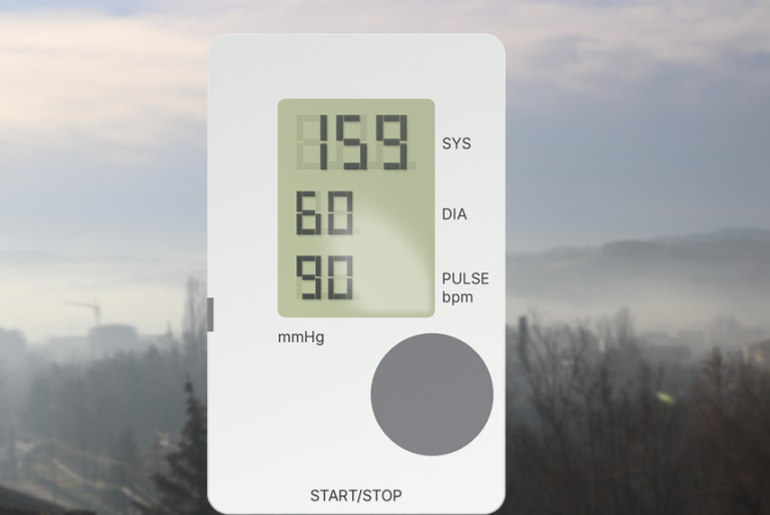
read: 159 mmHg
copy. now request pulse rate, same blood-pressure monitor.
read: 90 bpm
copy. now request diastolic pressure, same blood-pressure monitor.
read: 60 mmHg
